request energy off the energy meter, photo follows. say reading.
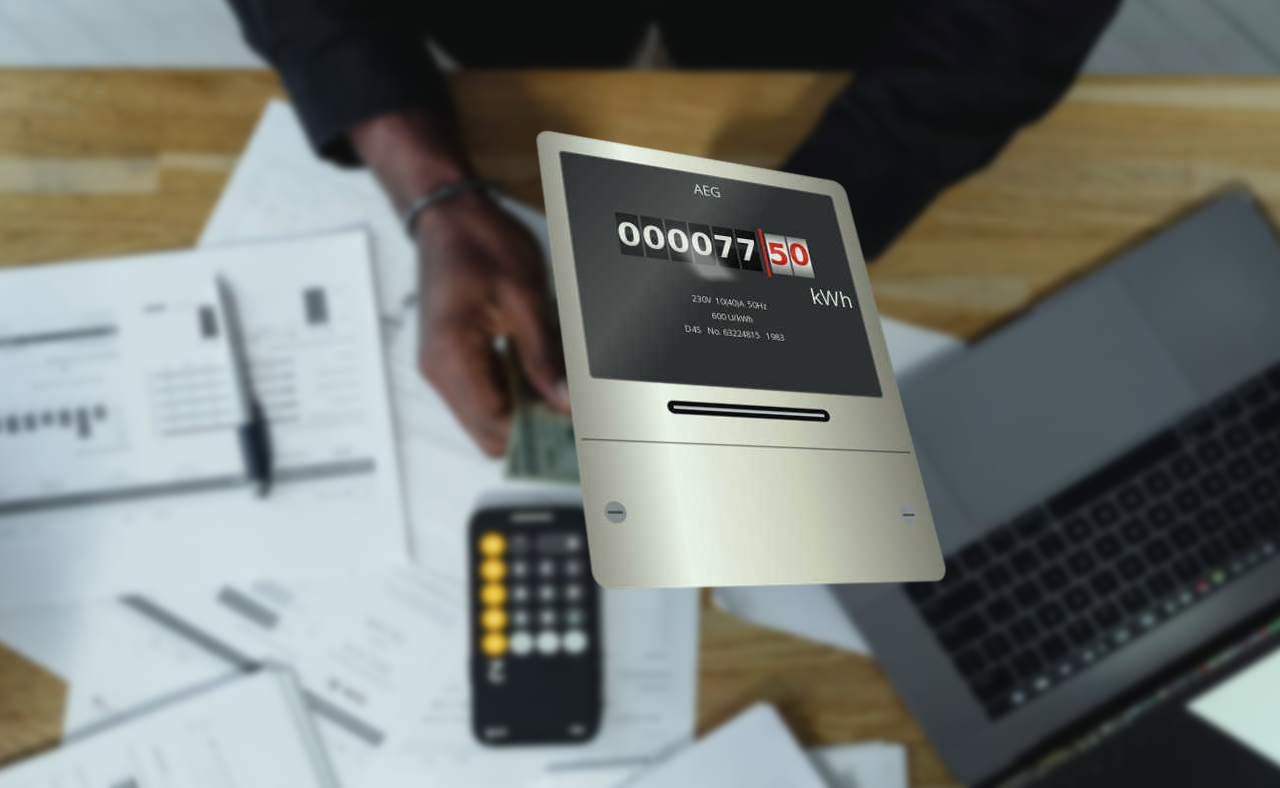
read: 77.50 kWh
